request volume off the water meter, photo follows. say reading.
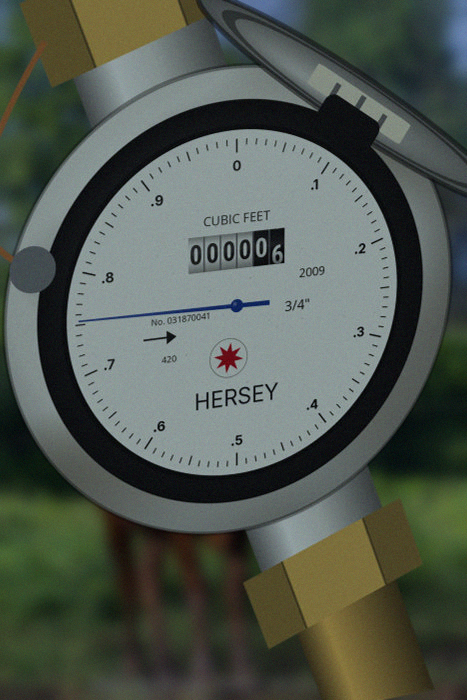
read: 5.75 ft³
